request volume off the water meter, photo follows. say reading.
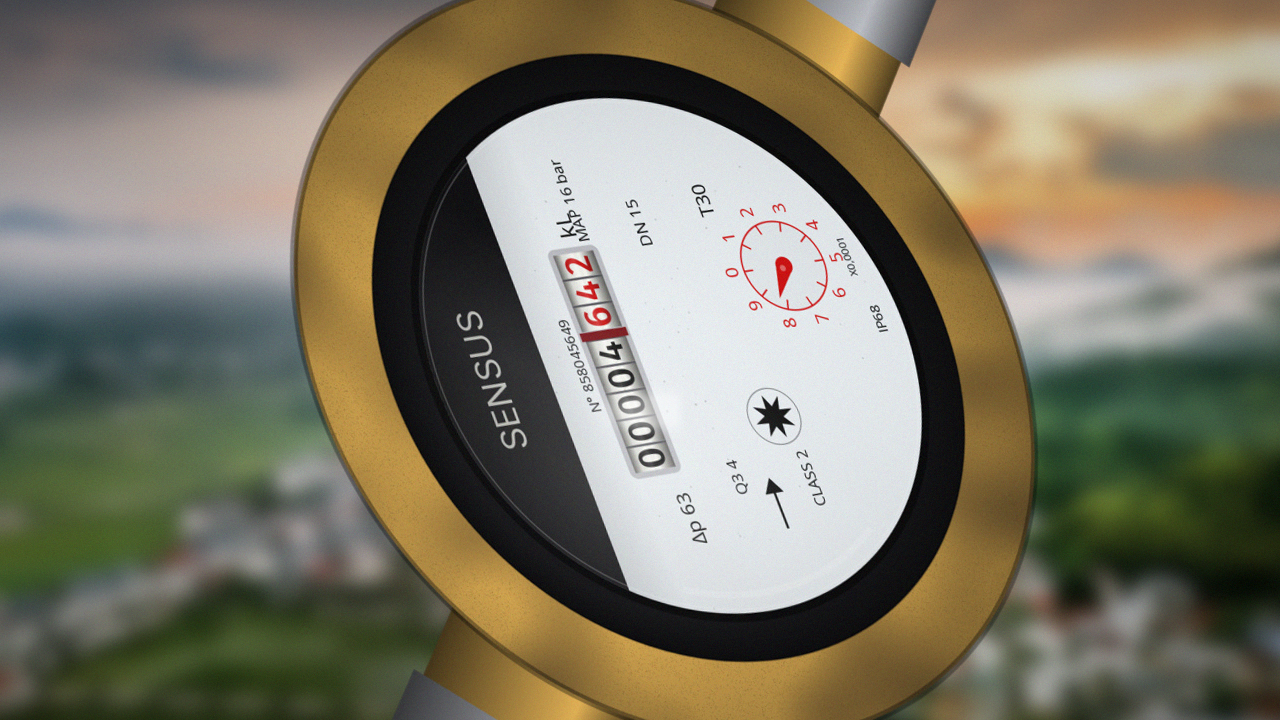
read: 4.6428 kL
